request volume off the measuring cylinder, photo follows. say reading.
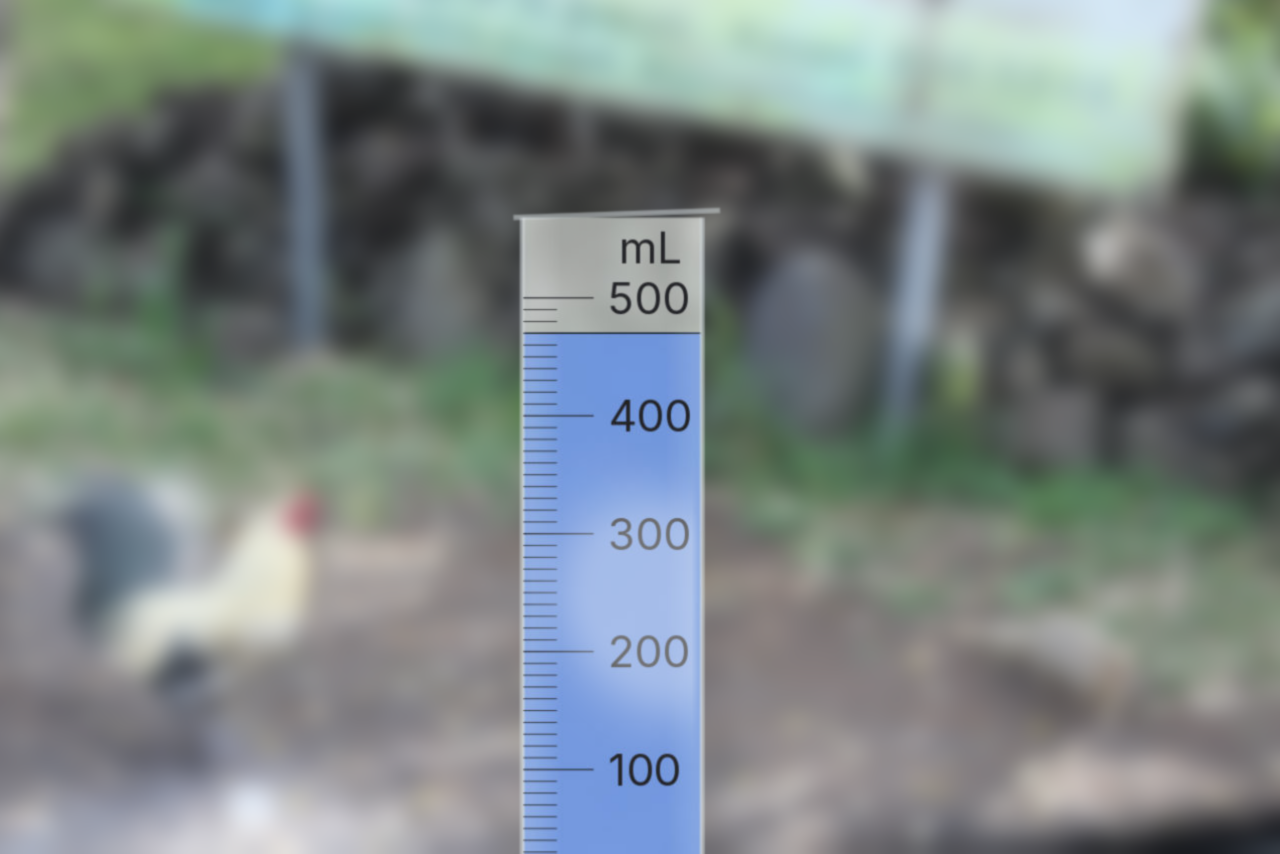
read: 470 mL
